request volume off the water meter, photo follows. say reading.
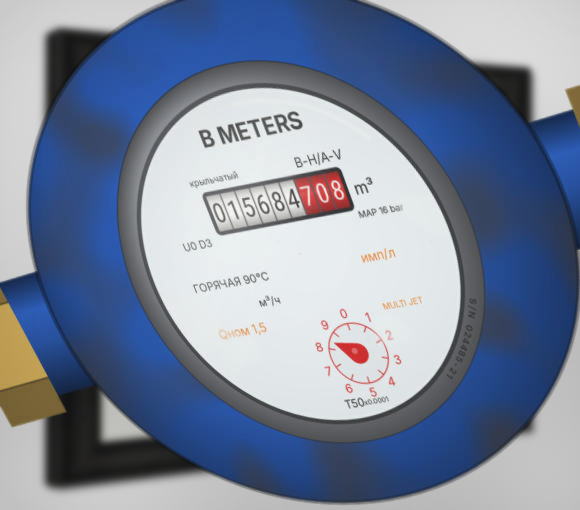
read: 15684.7088 m³
